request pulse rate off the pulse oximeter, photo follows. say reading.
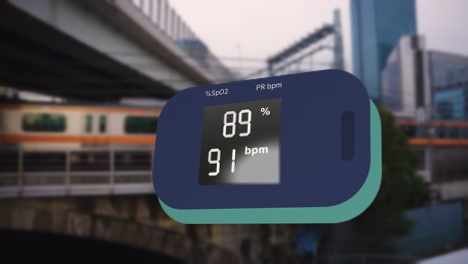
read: 91 bpm
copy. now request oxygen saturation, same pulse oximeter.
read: 89 %
